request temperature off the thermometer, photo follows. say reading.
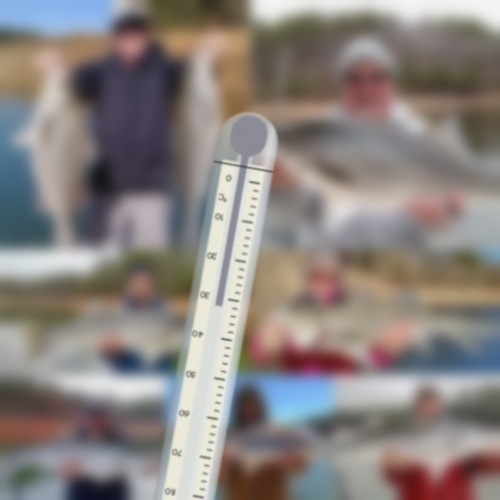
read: 32 °C
